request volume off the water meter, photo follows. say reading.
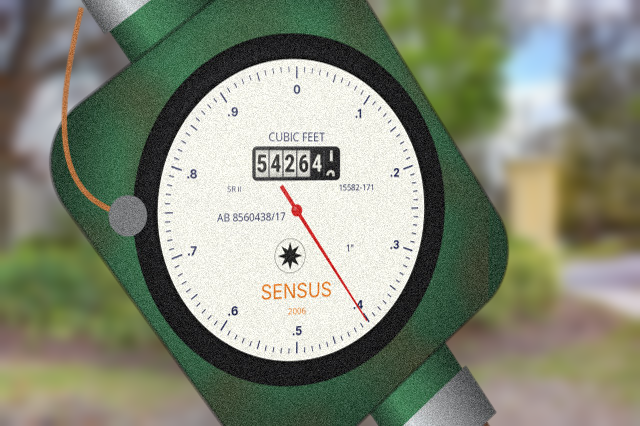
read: 542641.40 ft³
